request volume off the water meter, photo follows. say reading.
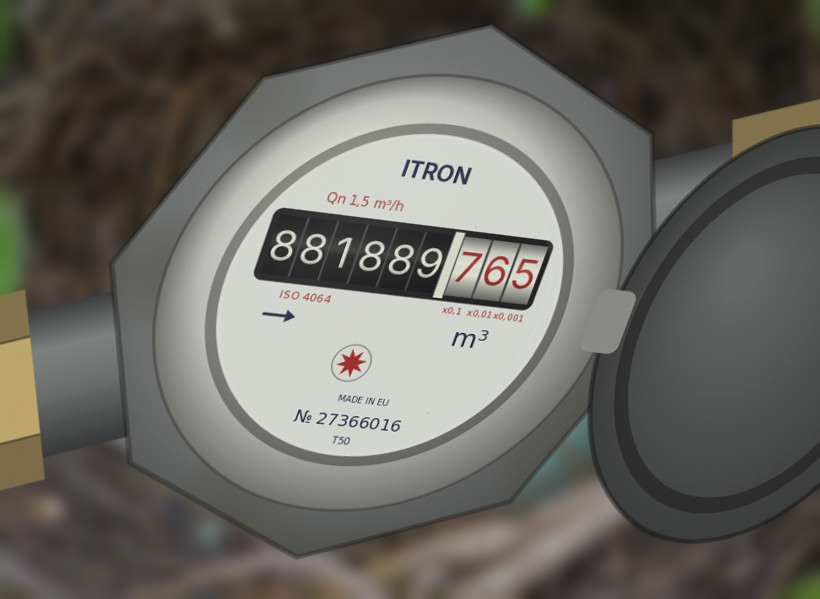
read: 881889.765 m³
